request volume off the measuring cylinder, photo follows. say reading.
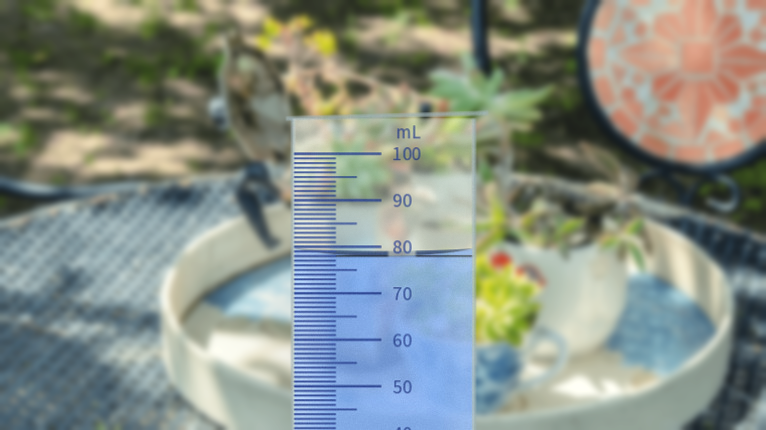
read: 78 mL
